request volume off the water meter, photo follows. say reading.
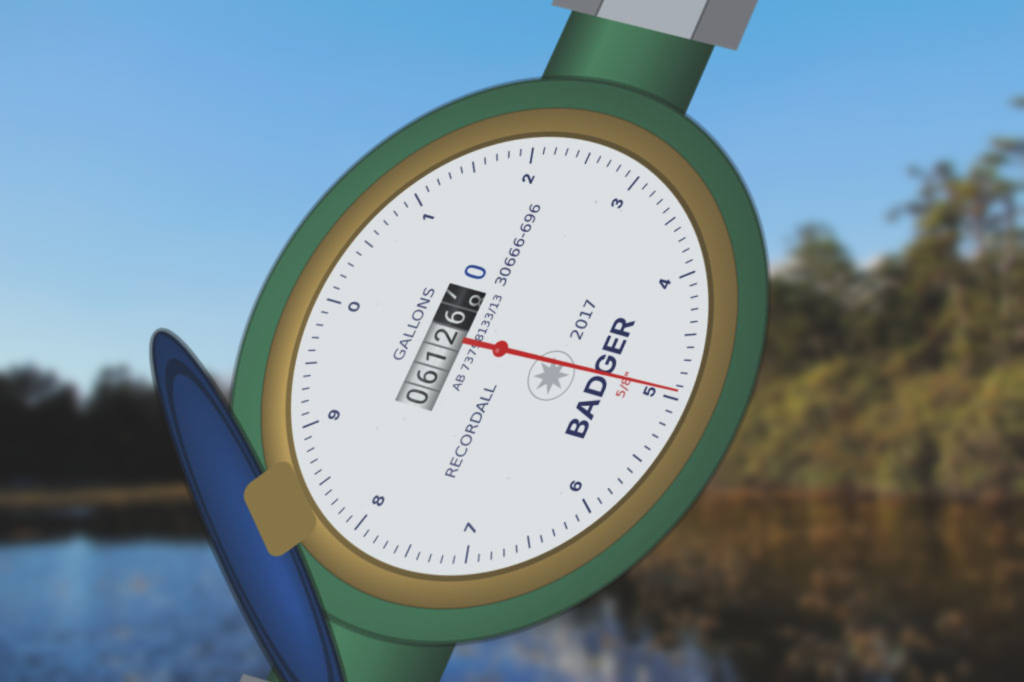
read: 612674.9 gal
